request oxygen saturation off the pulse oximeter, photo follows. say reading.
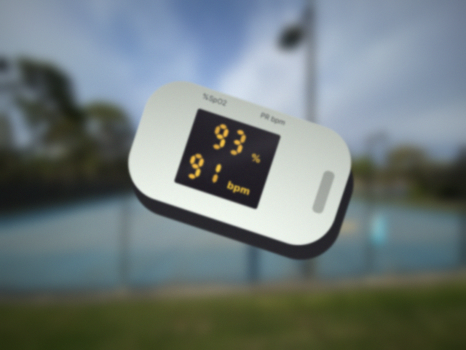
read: 93 %
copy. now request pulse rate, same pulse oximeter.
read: 91 bpm
